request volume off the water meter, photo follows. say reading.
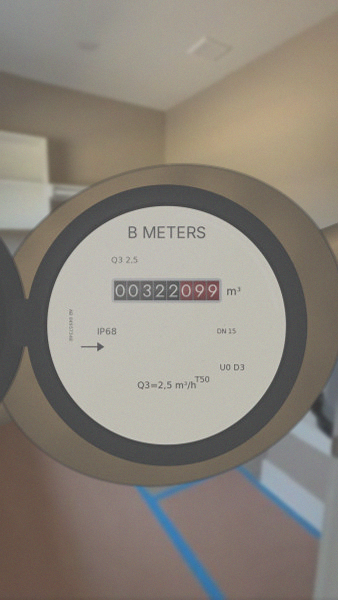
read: 322.099 m³
